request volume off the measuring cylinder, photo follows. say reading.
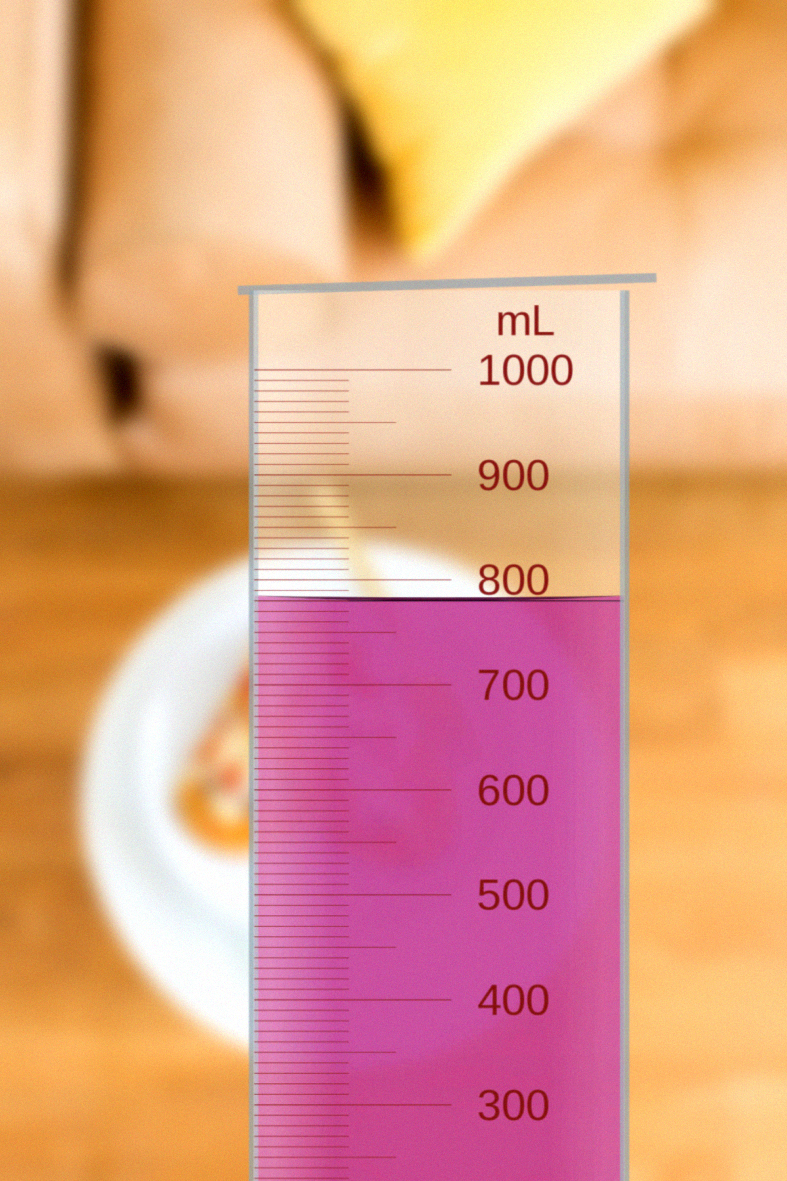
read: 780 mL
